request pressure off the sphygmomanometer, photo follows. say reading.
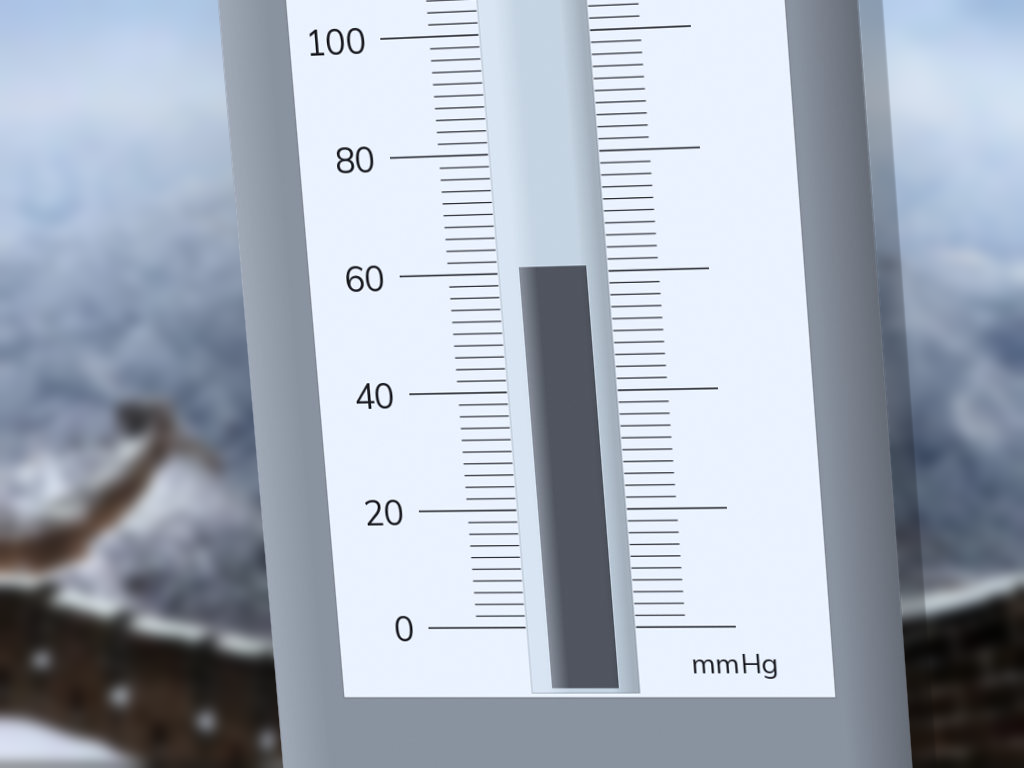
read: 61 mmHg
